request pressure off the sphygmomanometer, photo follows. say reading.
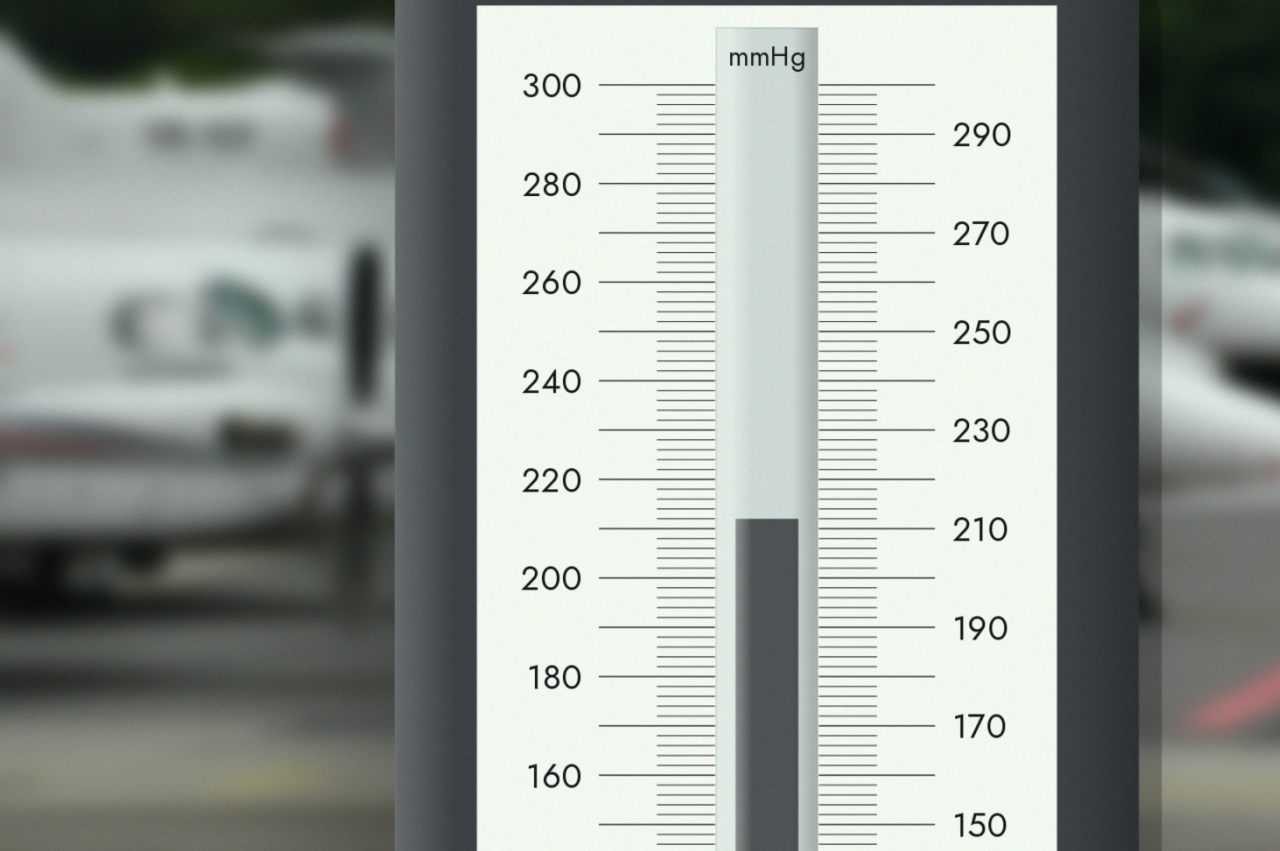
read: 212 mmHg
